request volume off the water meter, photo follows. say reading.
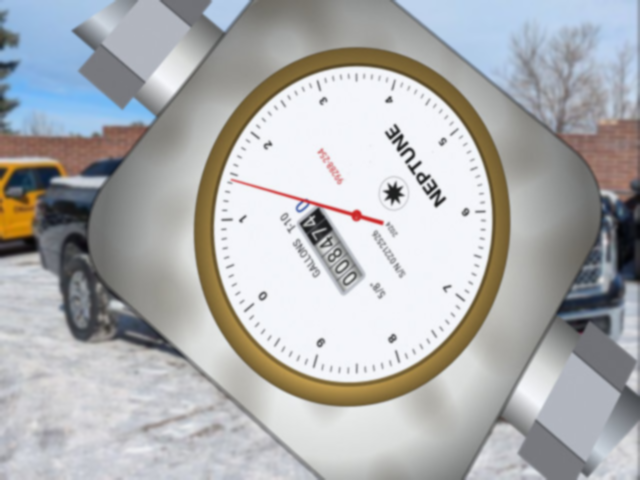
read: 84741.4 gal
